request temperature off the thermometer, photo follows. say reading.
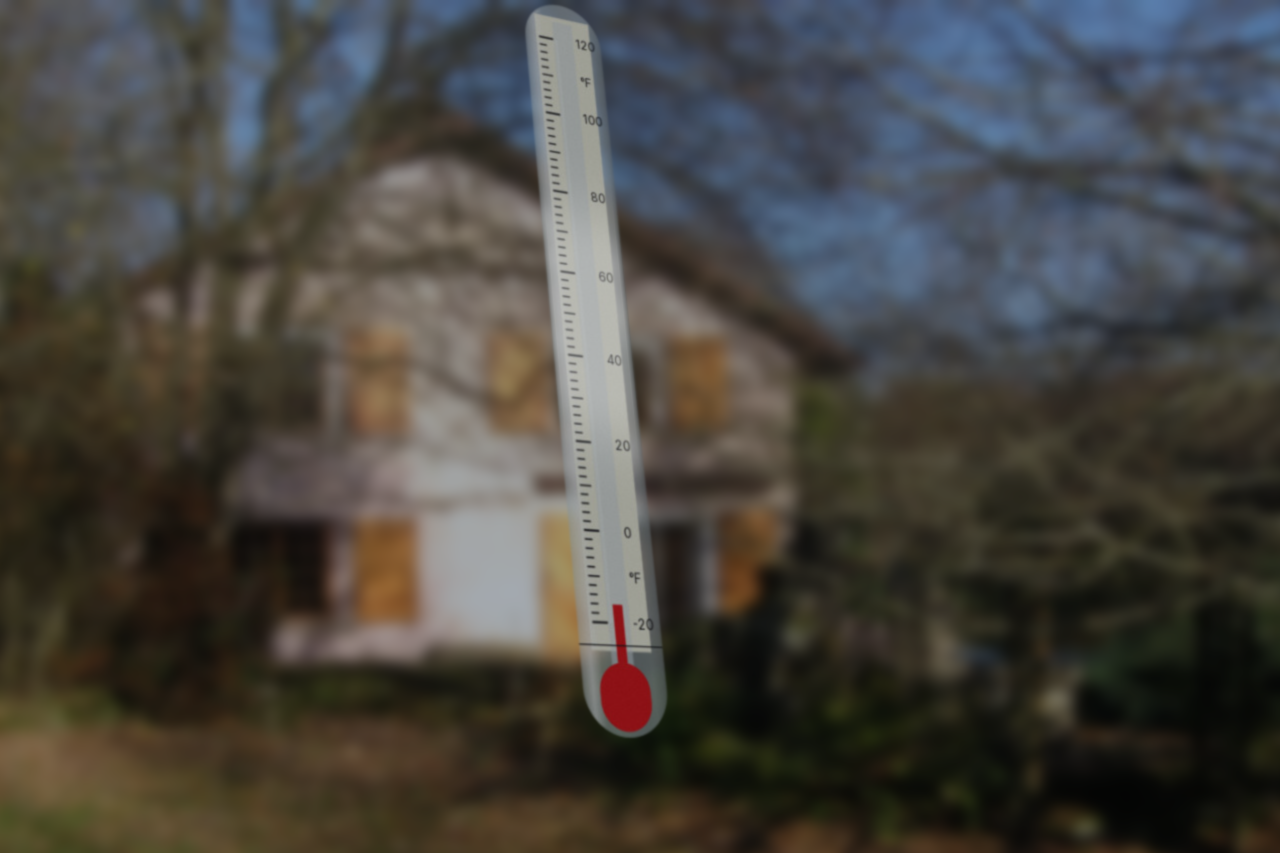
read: -16 °F
